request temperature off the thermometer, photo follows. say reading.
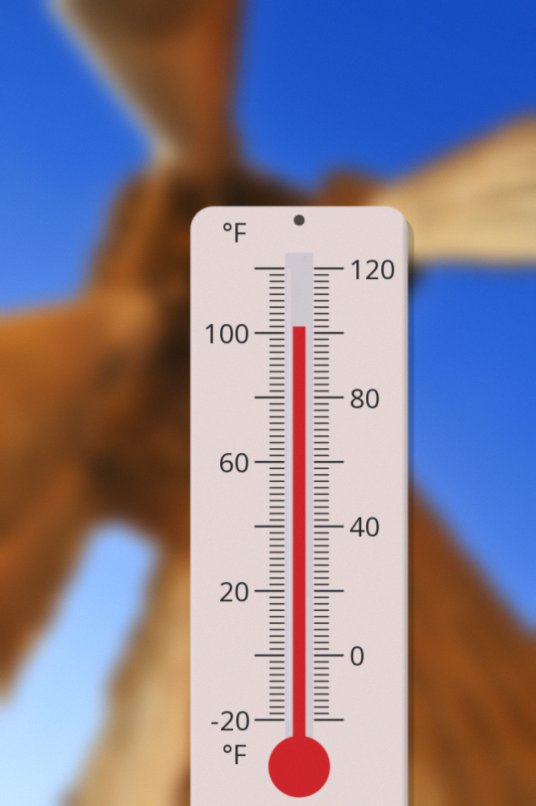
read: 102 °F
